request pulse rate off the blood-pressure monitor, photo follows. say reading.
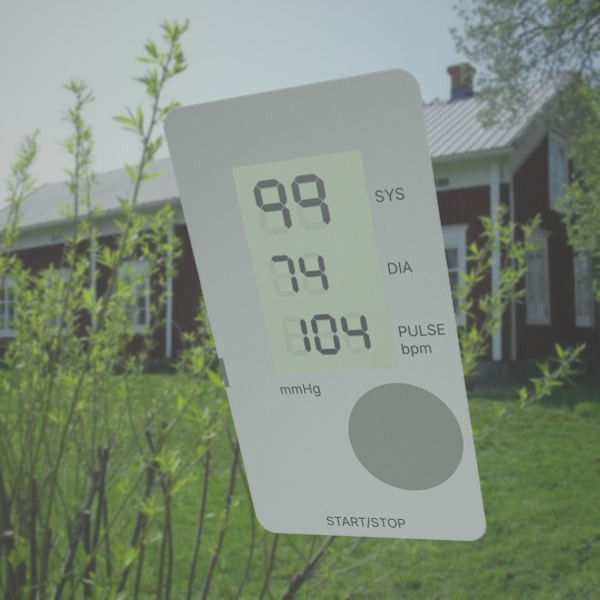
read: 104 bpm
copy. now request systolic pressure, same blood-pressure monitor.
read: 99 mmHg
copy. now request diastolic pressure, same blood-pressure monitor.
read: 74 mmHg
